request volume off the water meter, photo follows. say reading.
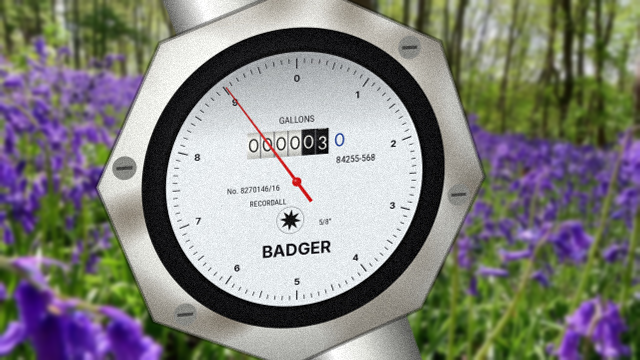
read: 29.0 gal
